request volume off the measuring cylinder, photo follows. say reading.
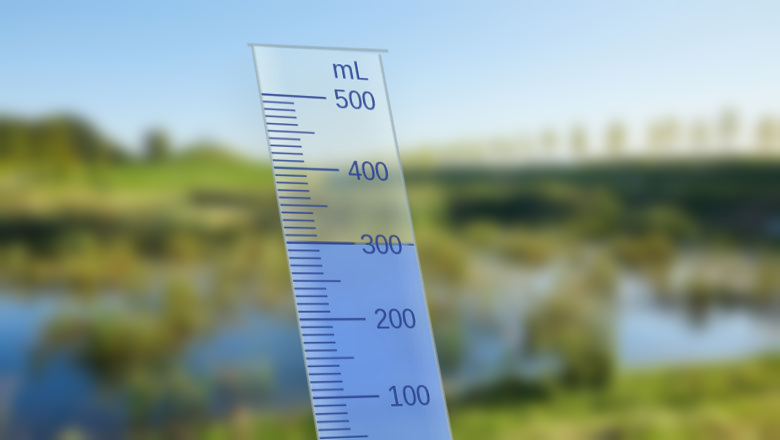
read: 300 mL
